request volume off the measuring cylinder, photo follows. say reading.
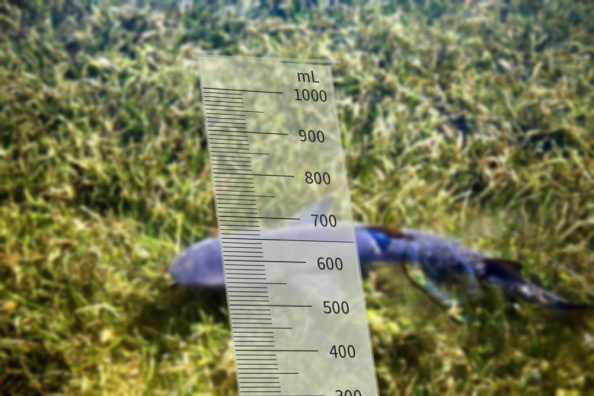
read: 650 mL
